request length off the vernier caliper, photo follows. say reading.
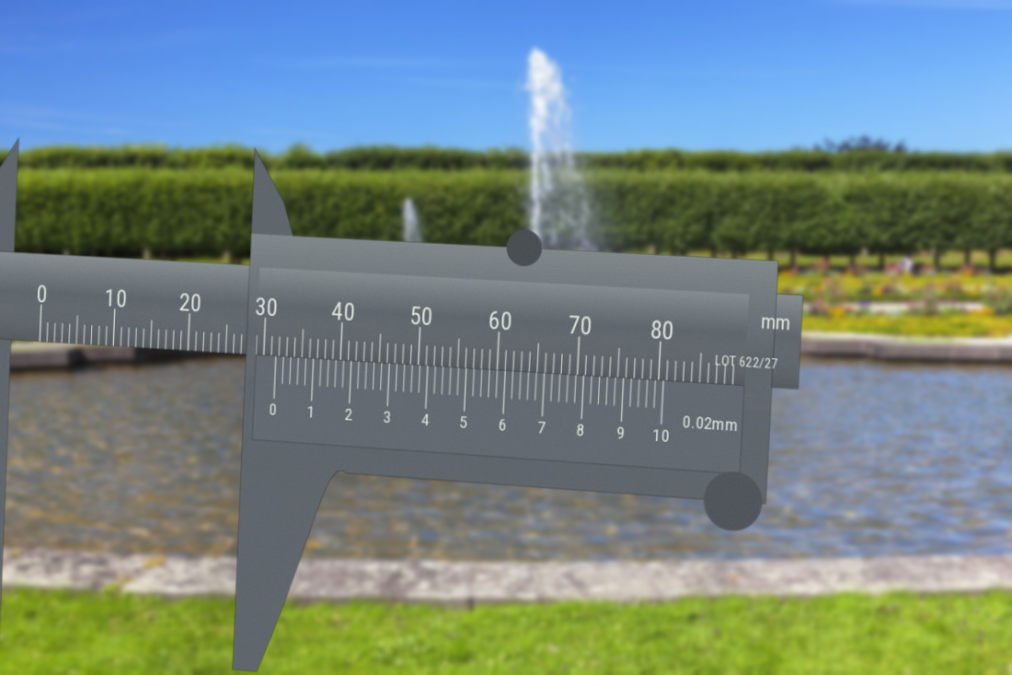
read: 31.6 mm
